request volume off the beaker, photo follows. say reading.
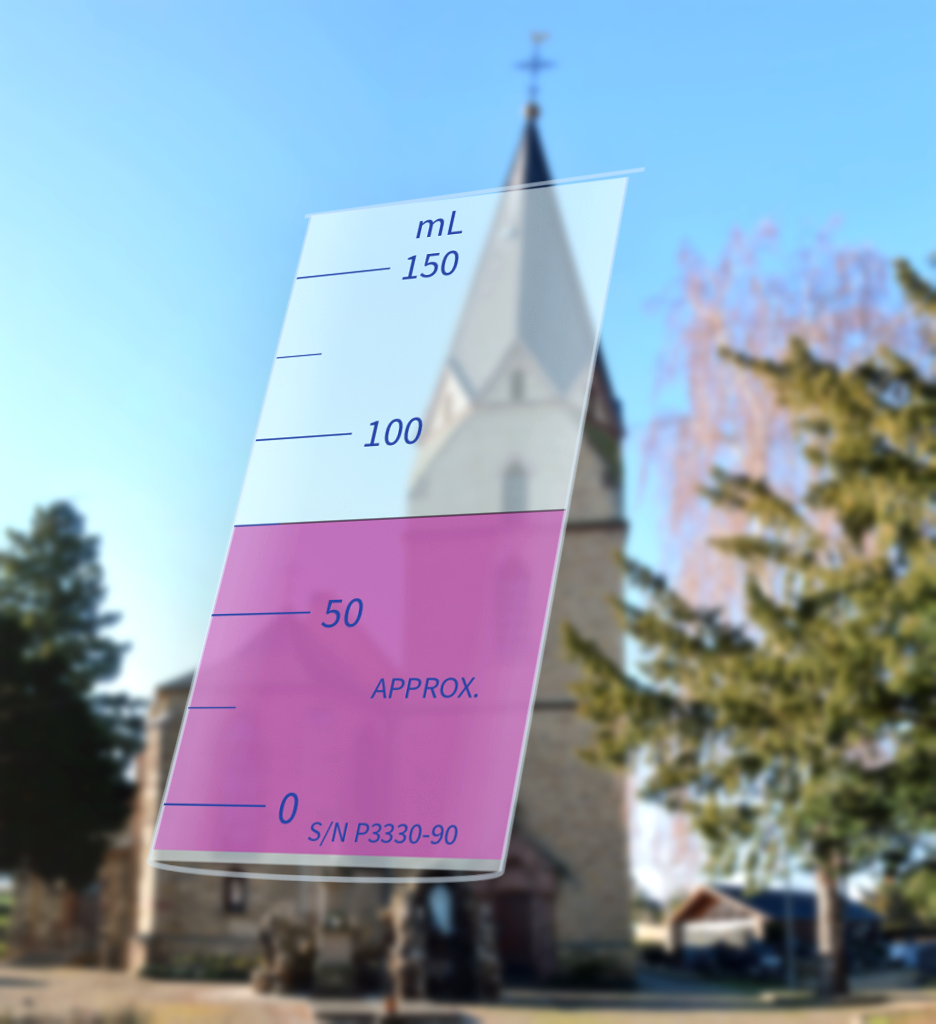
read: 75 mL
